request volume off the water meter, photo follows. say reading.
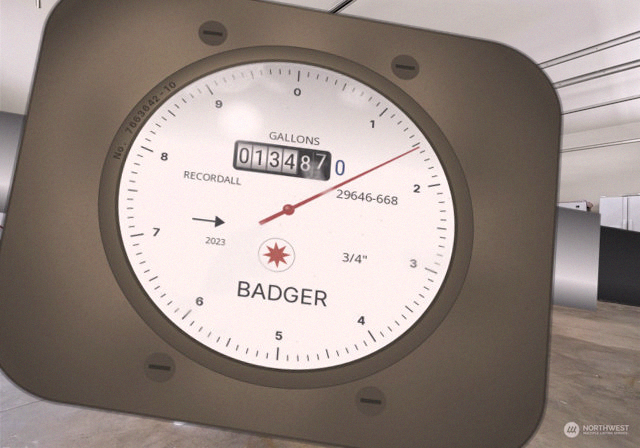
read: 134871.5 gal
